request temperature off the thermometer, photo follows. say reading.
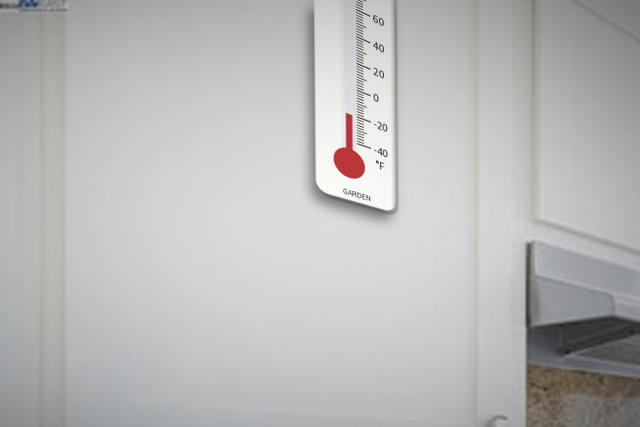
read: -20 °F
